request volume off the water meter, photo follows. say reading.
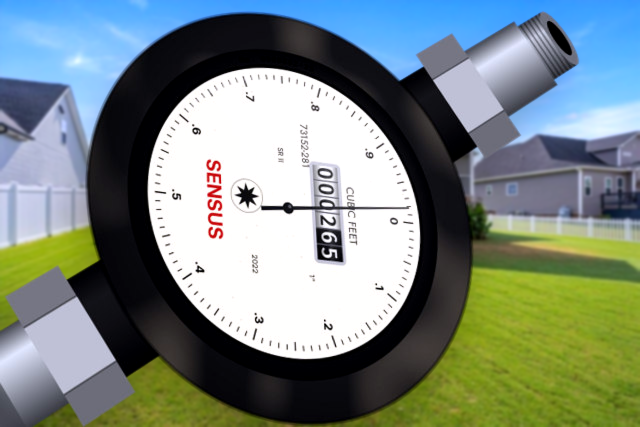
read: 264.98 ft³
